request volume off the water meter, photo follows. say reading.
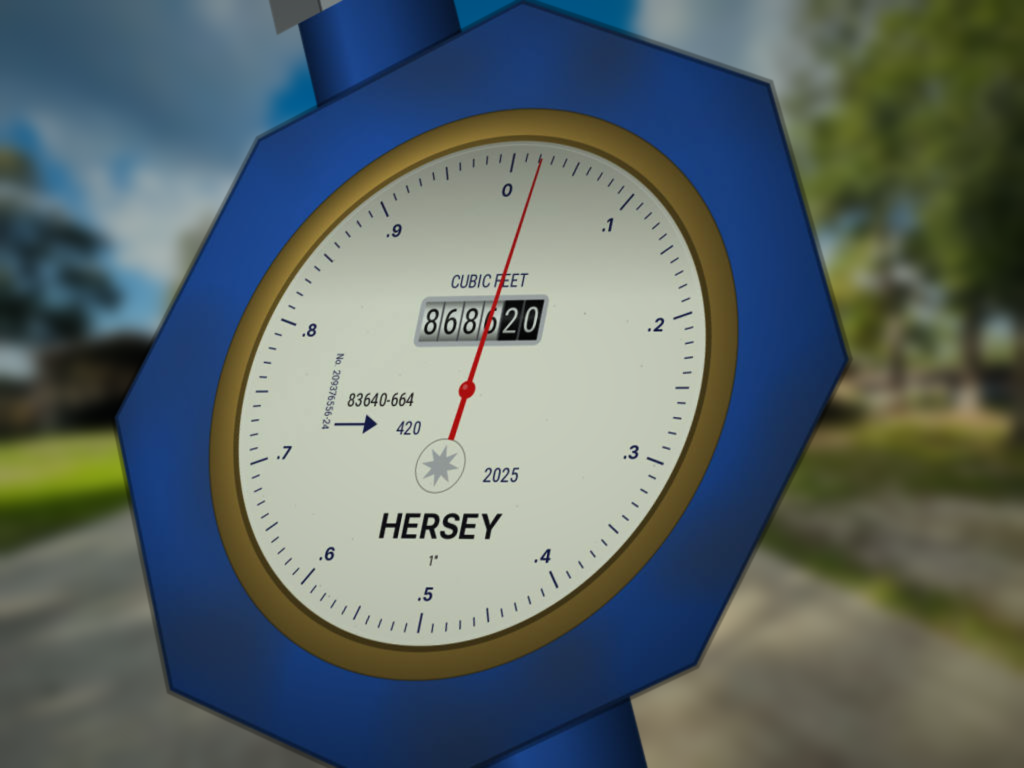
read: 868620.02 ft³
